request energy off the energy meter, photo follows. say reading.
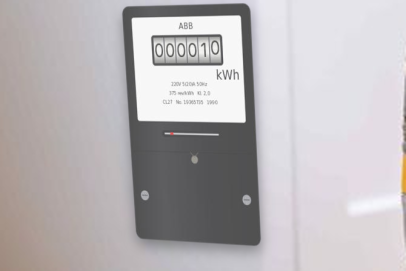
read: 10 kWh
